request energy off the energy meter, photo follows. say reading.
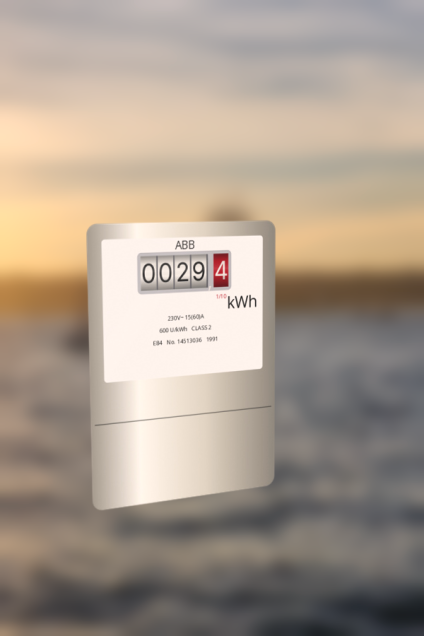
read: 29.4 kWh
